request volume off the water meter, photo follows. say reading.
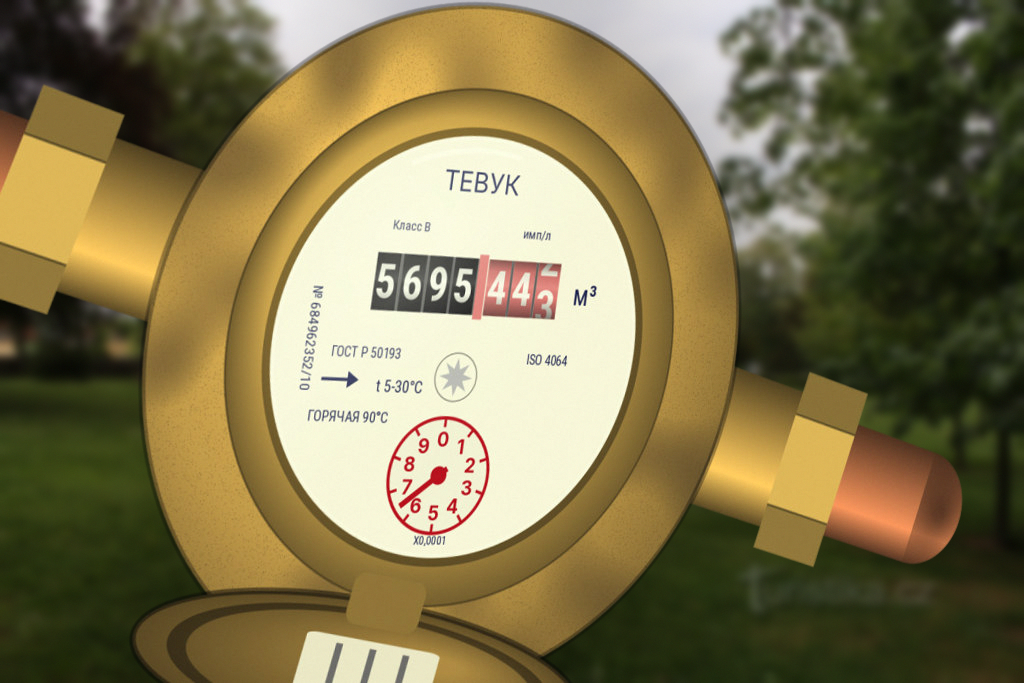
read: 5695.4426 m³
